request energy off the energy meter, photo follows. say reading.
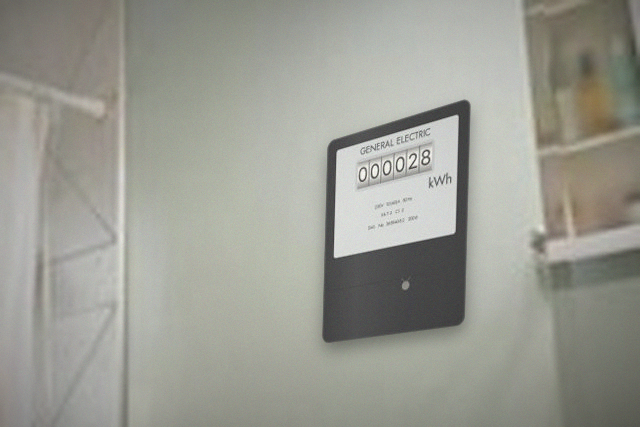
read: 28 kWh
